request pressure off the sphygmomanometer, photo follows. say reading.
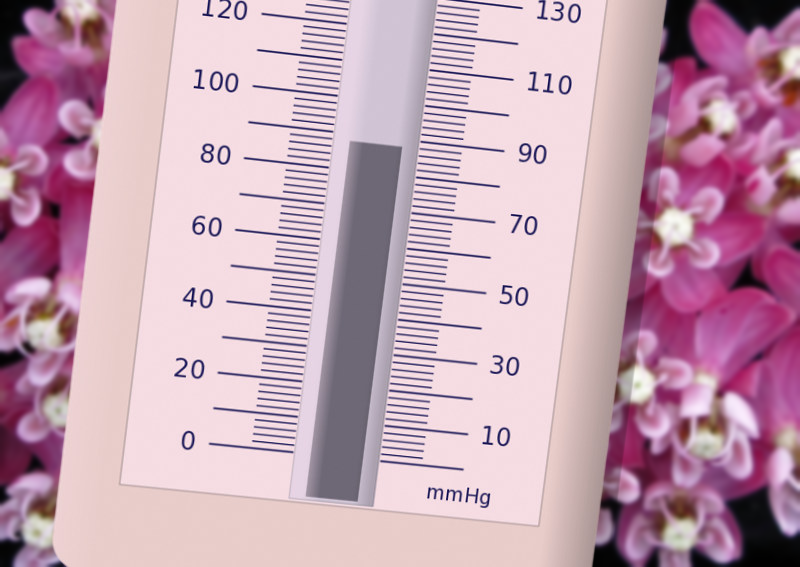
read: 88 mmHg
